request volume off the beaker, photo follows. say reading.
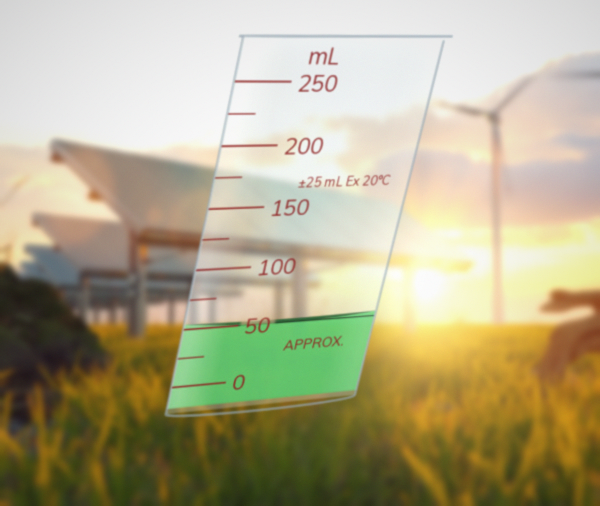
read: 50 mL
